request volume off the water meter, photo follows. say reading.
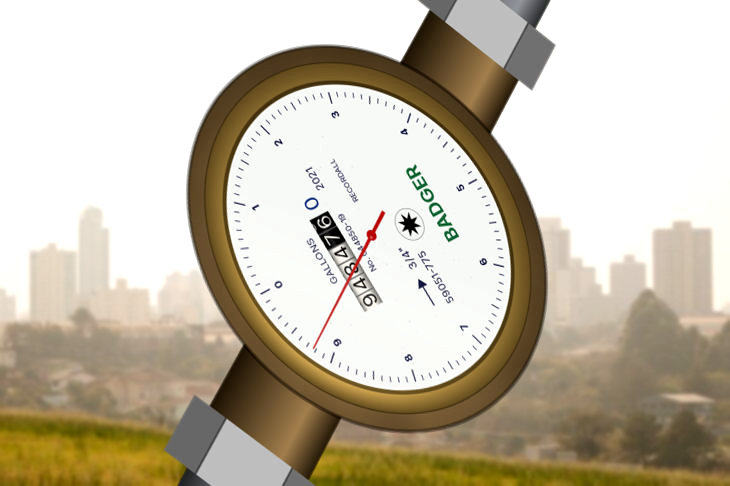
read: 9484759.2 gal
